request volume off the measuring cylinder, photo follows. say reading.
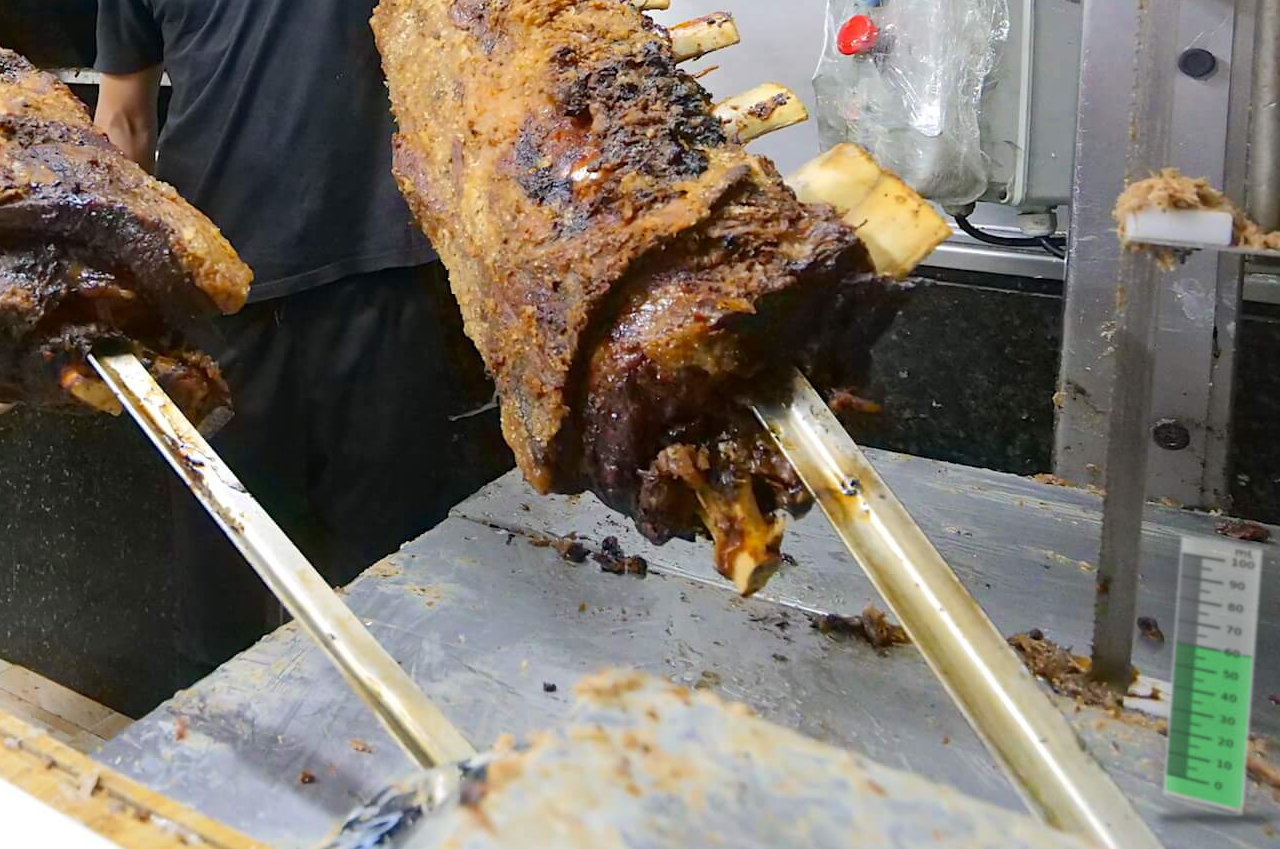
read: 60 mL
